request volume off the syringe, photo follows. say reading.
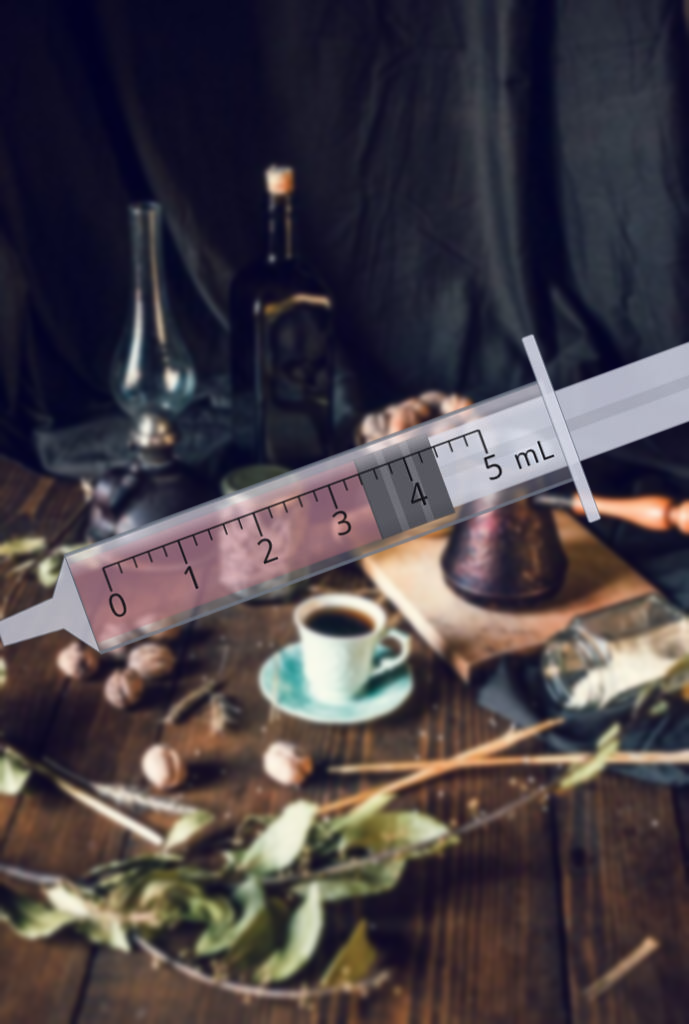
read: 3.4 mL
